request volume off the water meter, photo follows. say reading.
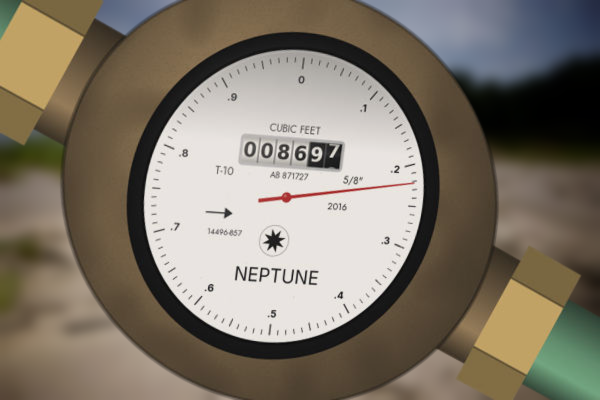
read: 8697.22 ft³
